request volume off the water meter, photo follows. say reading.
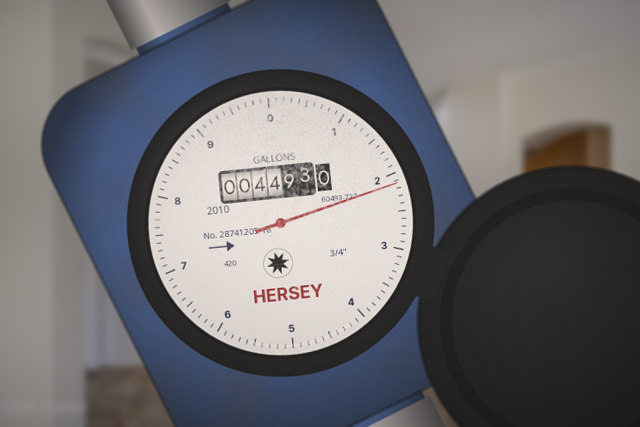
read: 44932.1 gal
